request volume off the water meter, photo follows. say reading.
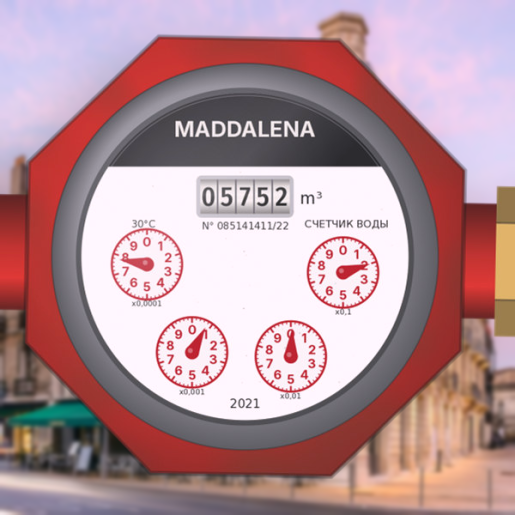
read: 5752.2007 m³
